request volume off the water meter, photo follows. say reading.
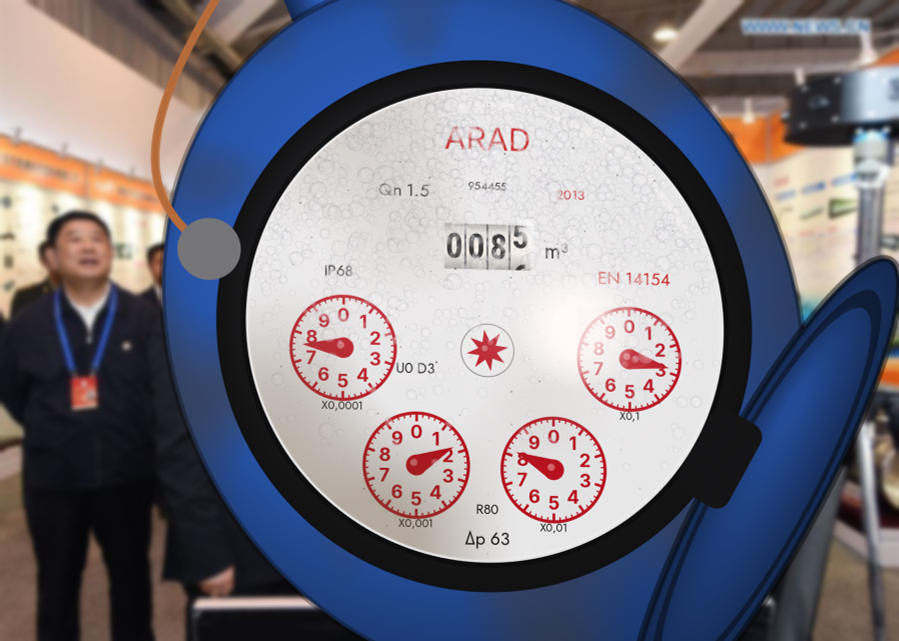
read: 85.2817 m³
